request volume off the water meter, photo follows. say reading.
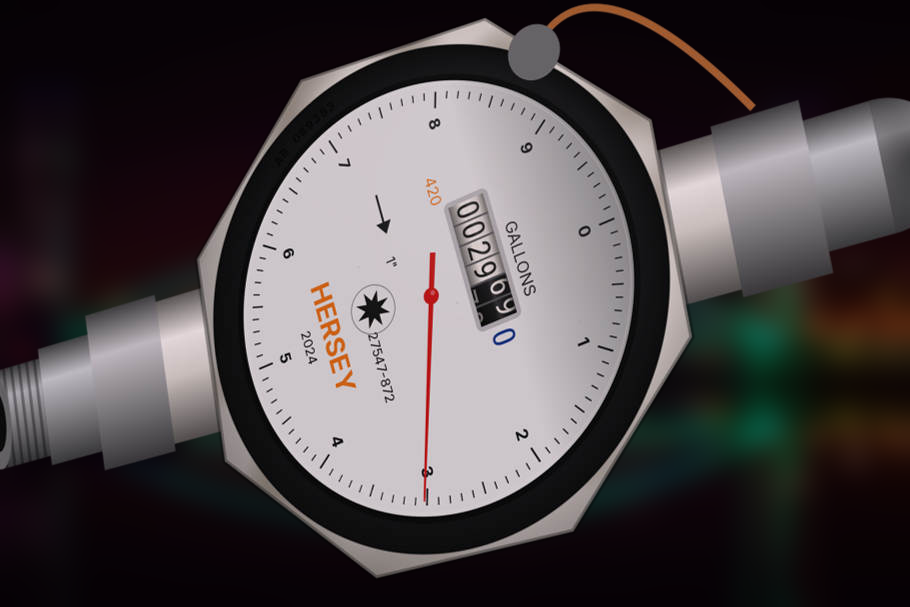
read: 29693.0 gal
